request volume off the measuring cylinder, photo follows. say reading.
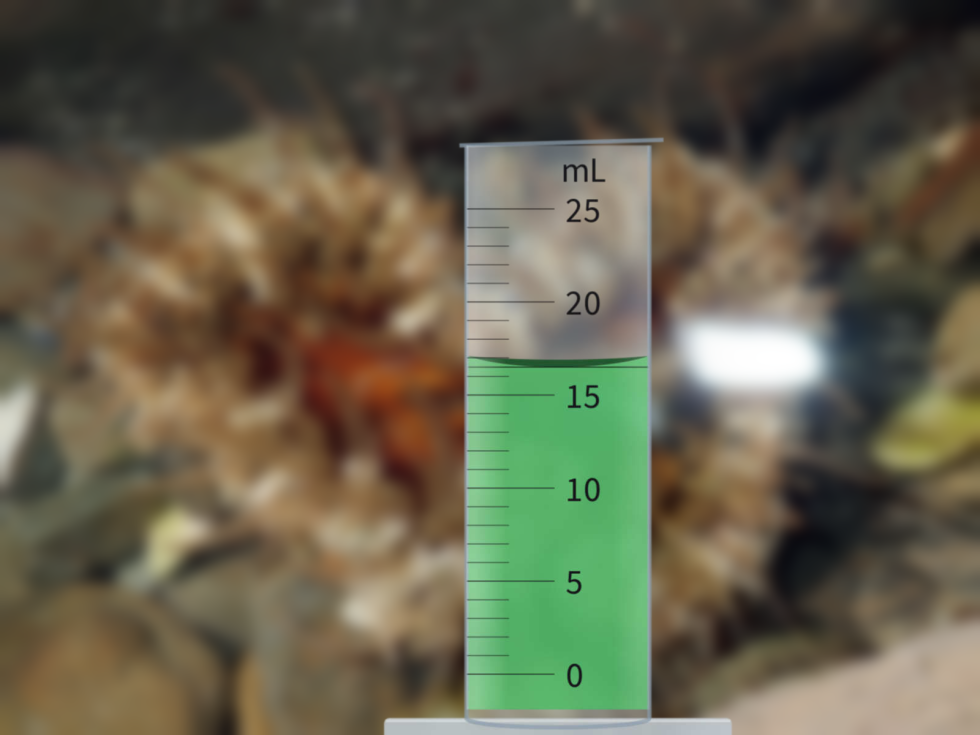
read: 16.5 mL
